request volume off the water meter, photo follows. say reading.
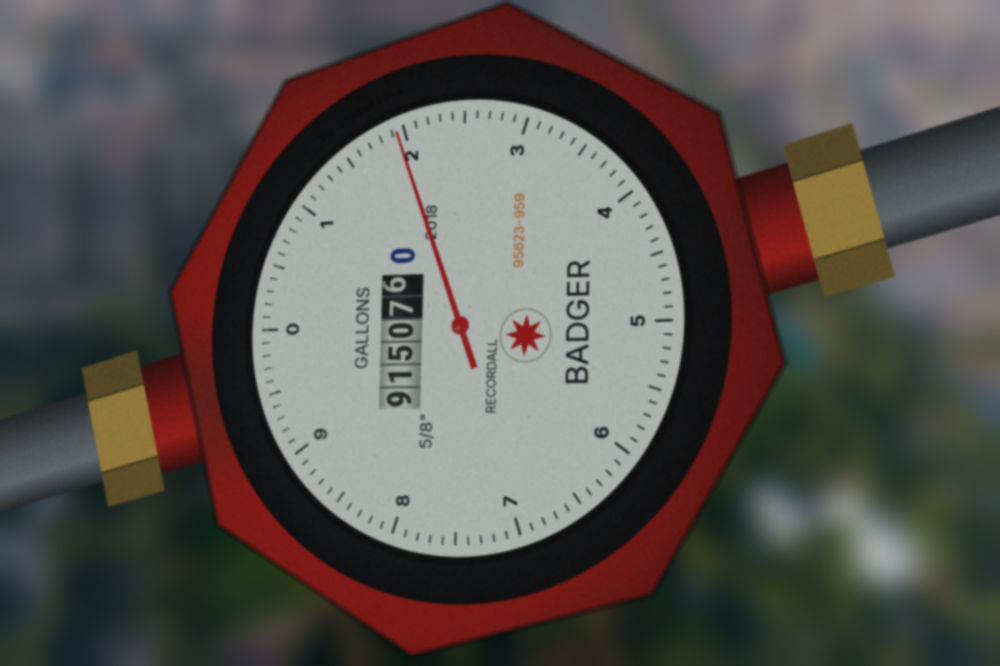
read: 9150761.9 gal
